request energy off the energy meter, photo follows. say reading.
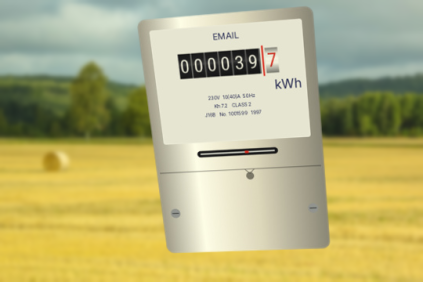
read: 39.7 kWh
